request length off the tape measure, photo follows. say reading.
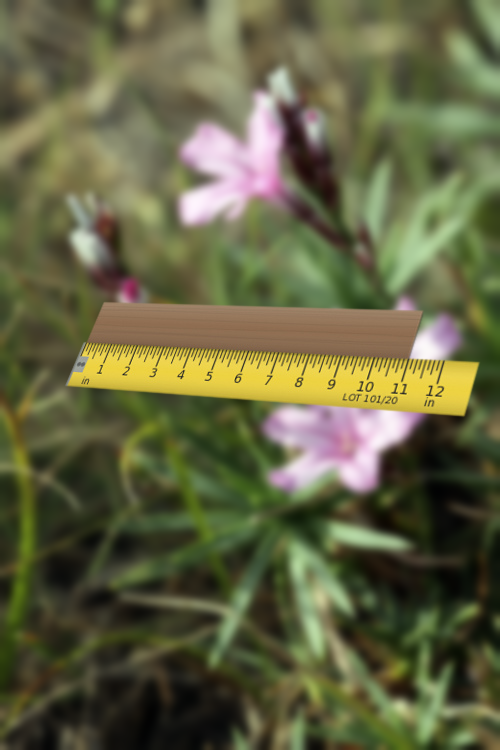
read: 11 in
